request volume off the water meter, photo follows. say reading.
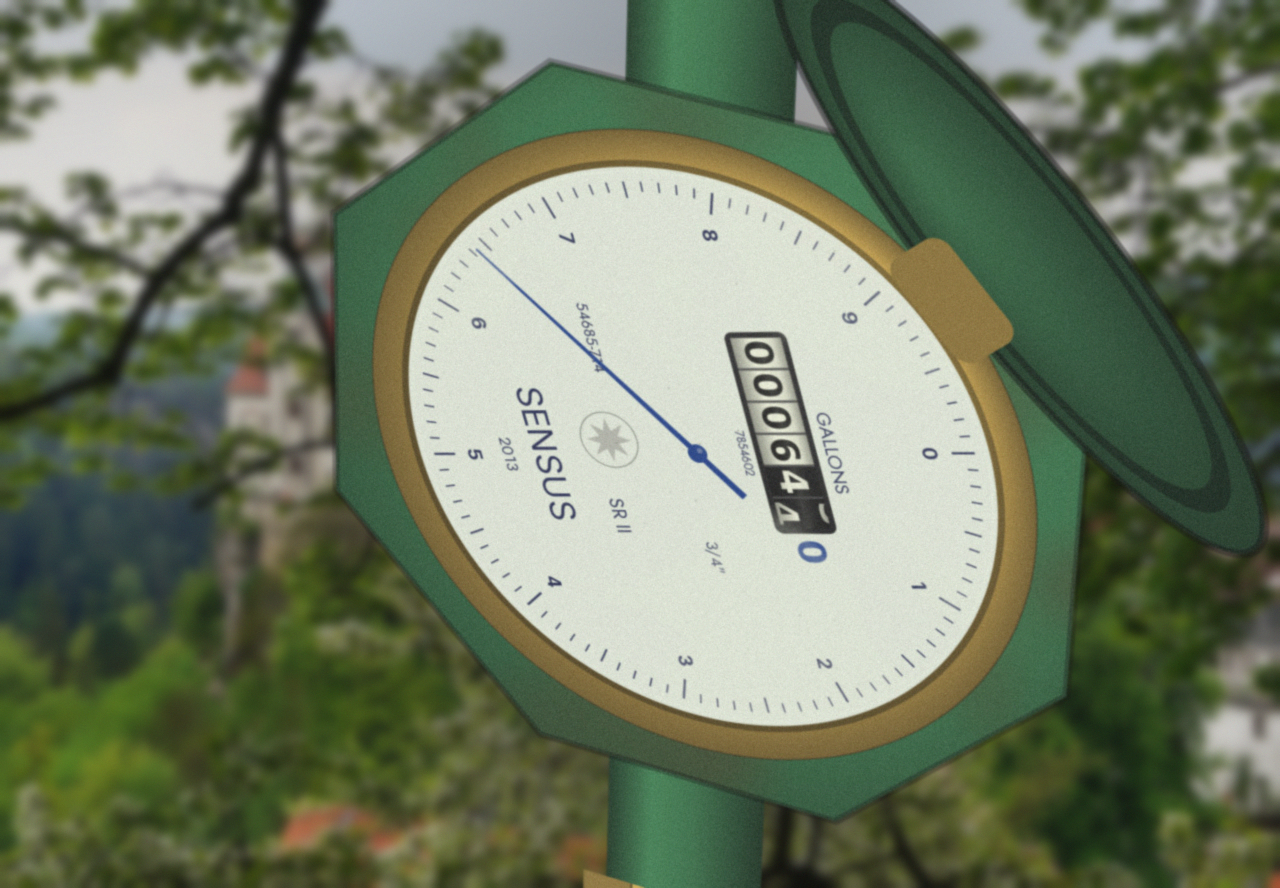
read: 6436.4 gal
